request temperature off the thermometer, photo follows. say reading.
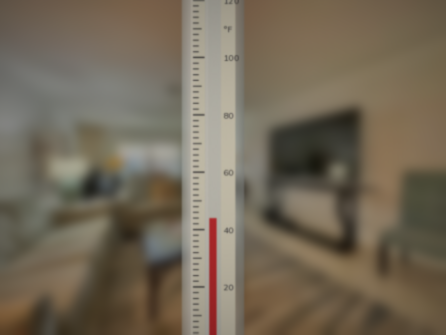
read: 44 °F
